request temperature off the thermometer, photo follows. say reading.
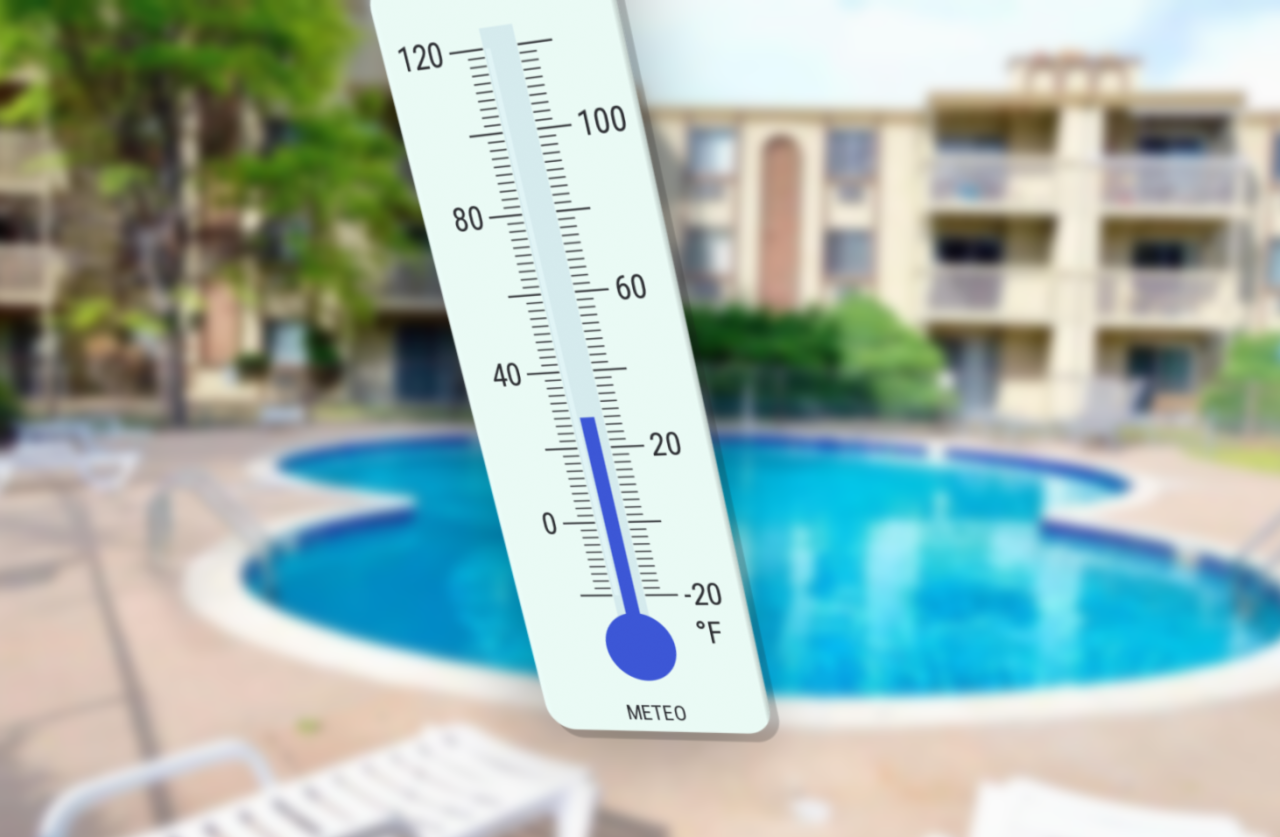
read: 28 °F
